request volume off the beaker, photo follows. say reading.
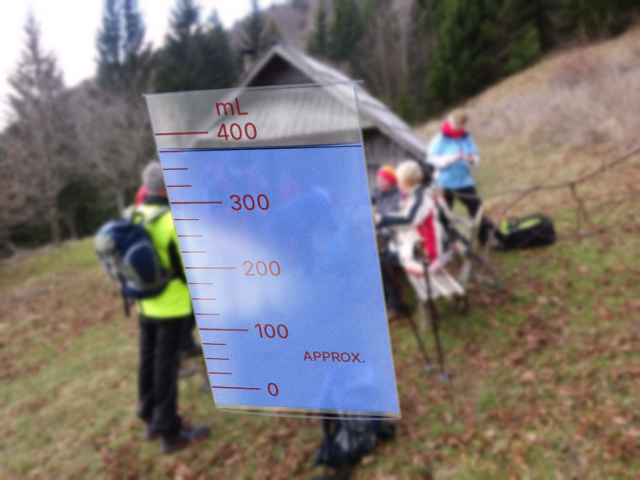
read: 375 mL
